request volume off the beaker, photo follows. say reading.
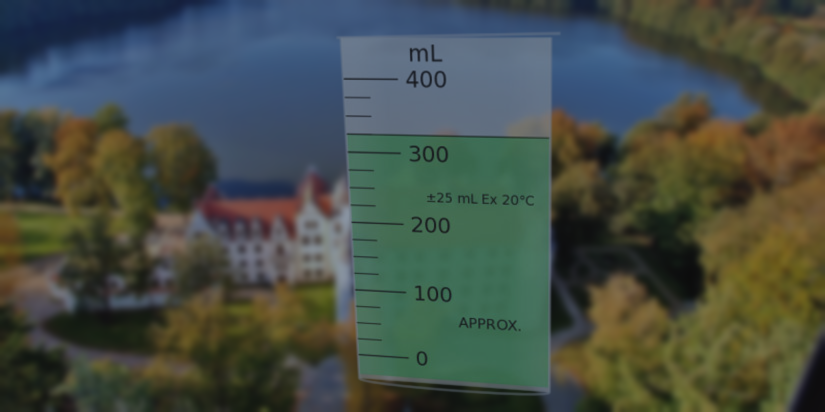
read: 325 mL
